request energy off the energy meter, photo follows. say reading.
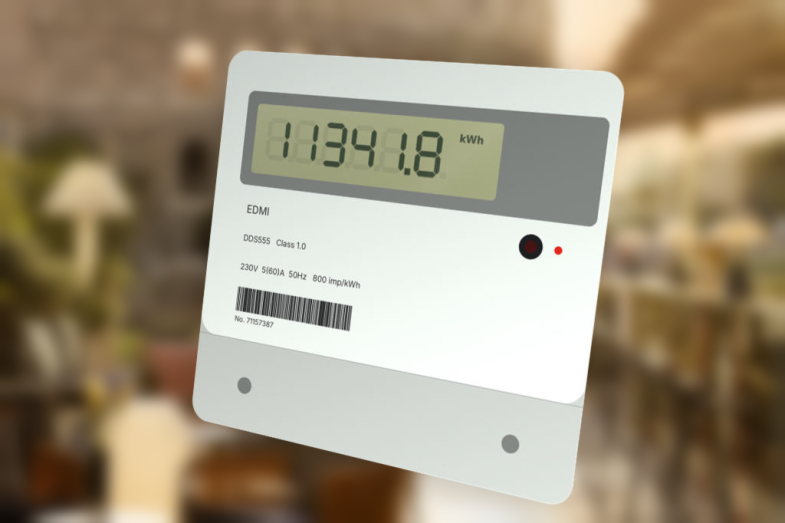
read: 11341.8 kWh
